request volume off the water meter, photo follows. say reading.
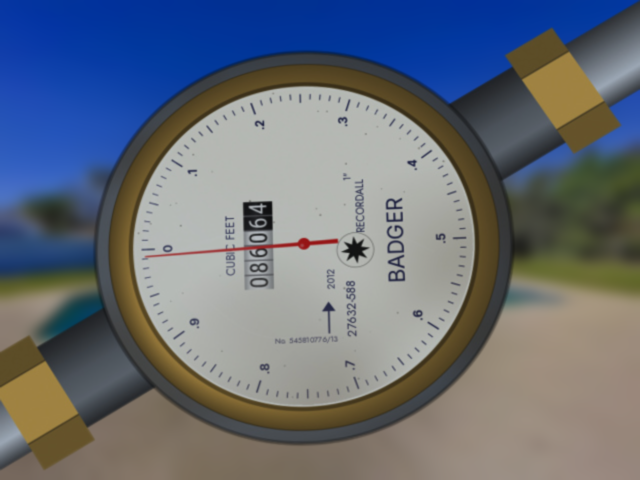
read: 86063.99 ft³
